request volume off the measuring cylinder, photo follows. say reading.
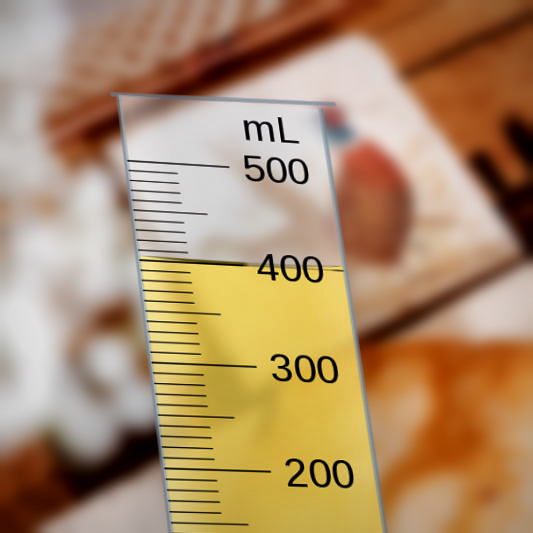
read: 400 mL
